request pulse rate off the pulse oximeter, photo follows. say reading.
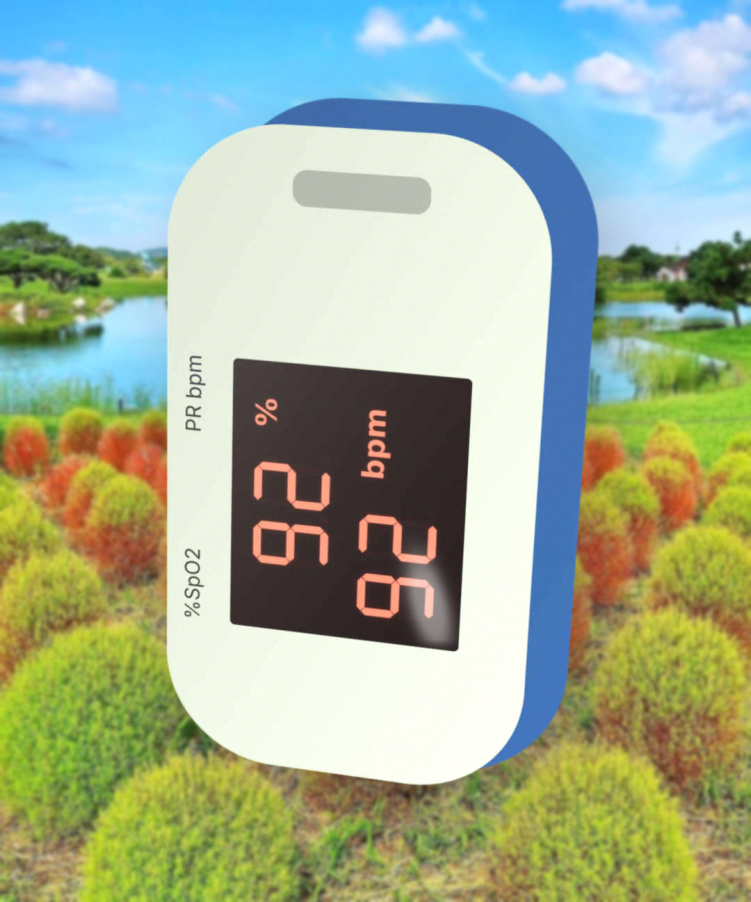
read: 92 bpm
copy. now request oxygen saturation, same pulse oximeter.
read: 92 %
